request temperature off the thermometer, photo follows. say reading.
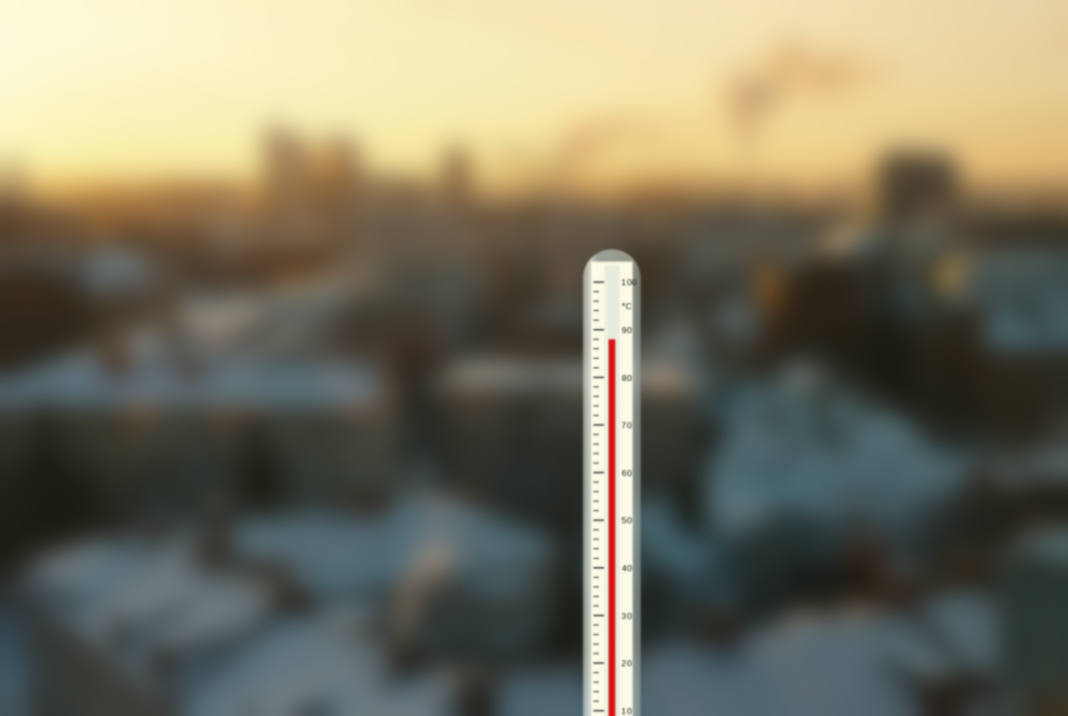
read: 88 °C
